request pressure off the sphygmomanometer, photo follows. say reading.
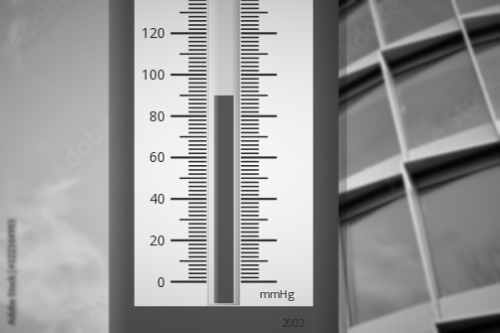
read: 90 mmHg
